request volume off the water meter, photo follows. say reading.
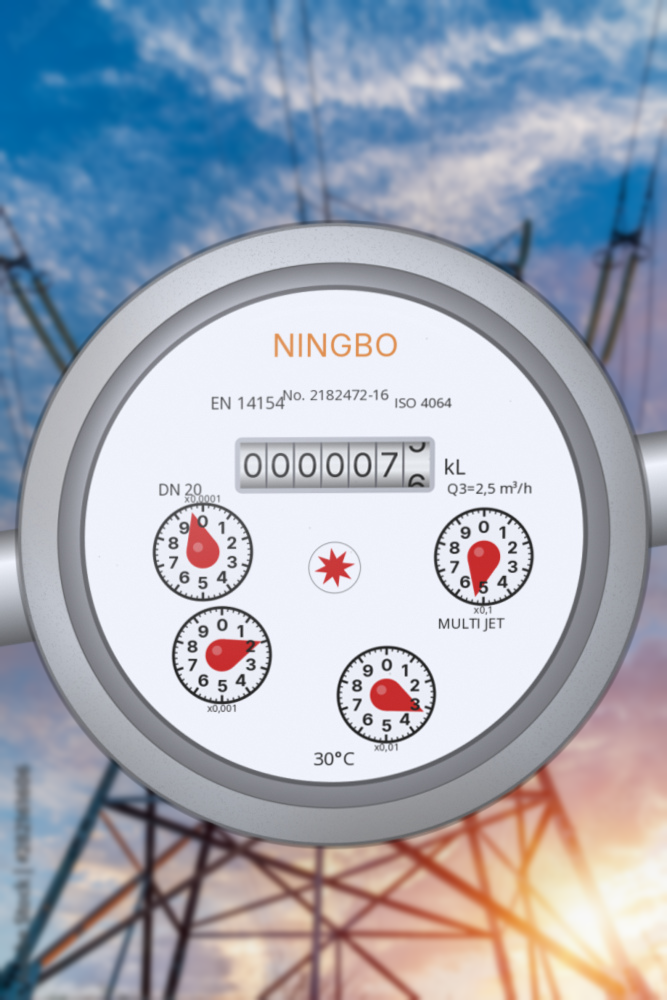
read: 75.5319 kL
